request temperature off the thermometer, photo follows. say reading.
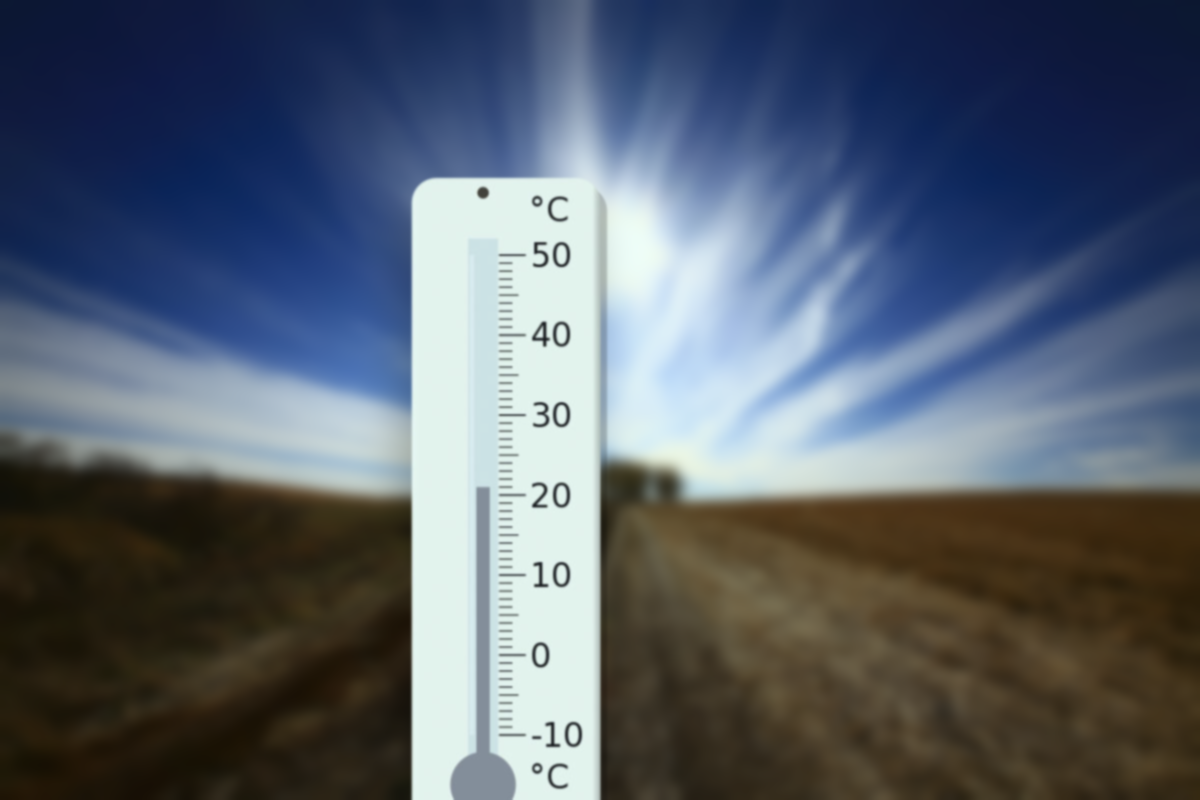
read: 21 °C
